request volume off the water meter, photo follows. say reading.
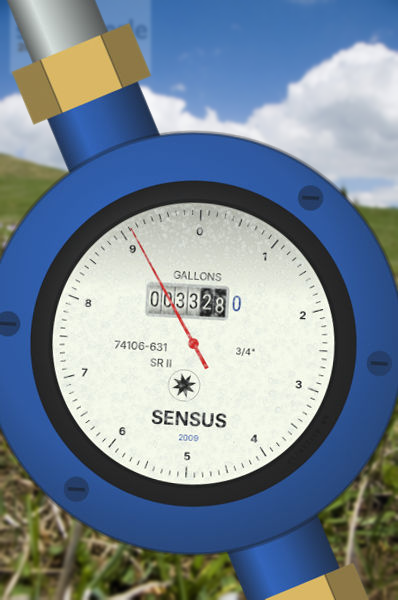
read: 33279.1 gal
